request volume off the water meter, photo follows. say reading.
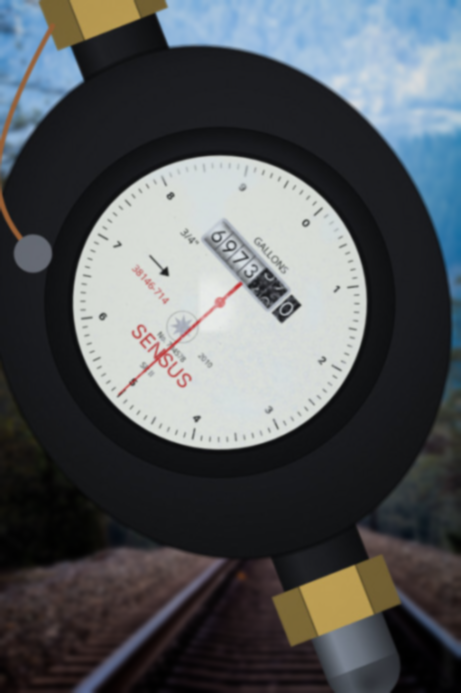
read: 6973595.0 gal
